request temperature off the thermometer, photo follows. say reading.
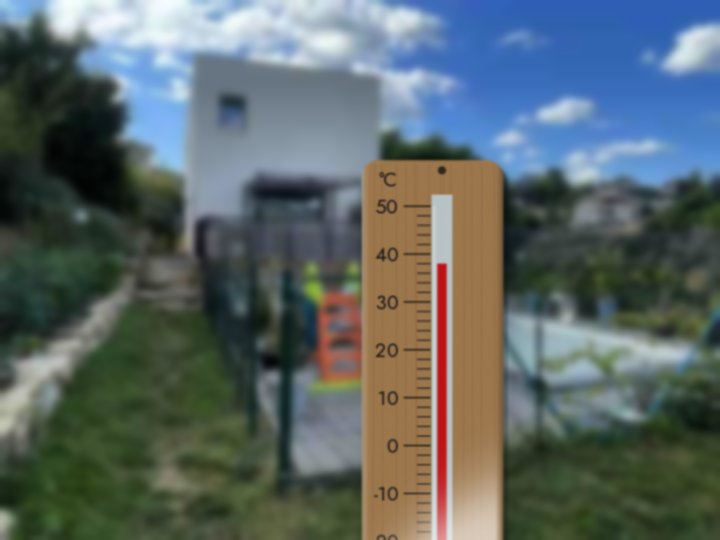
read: 38 °C
